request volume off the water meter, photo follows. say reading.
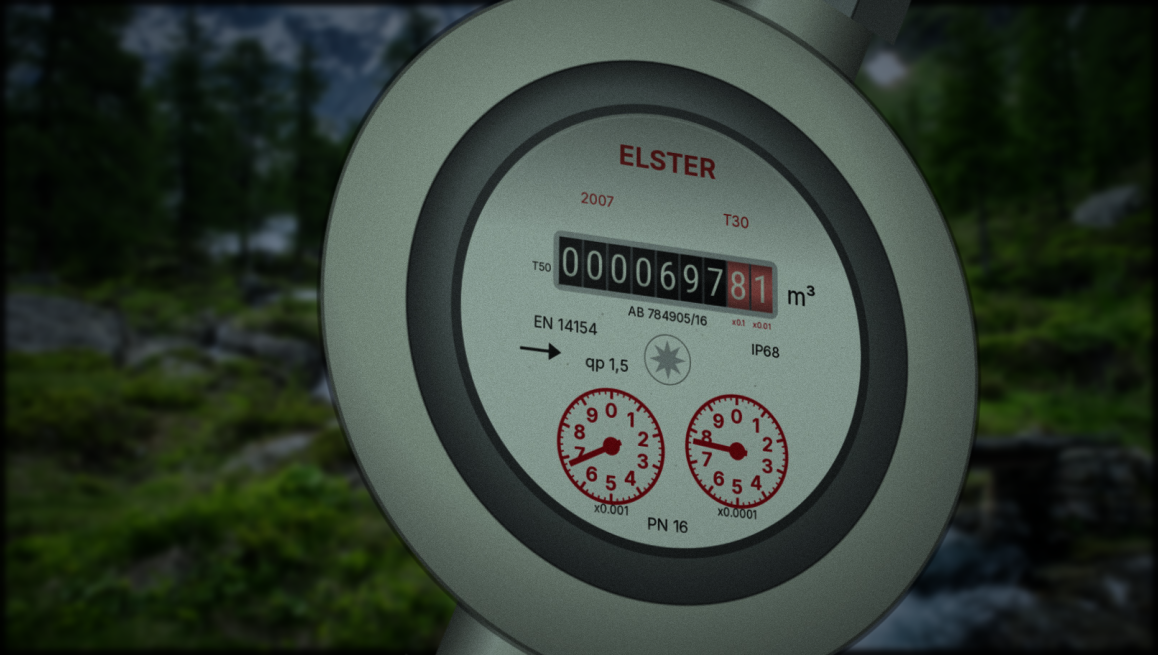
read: 697.8167 m³
